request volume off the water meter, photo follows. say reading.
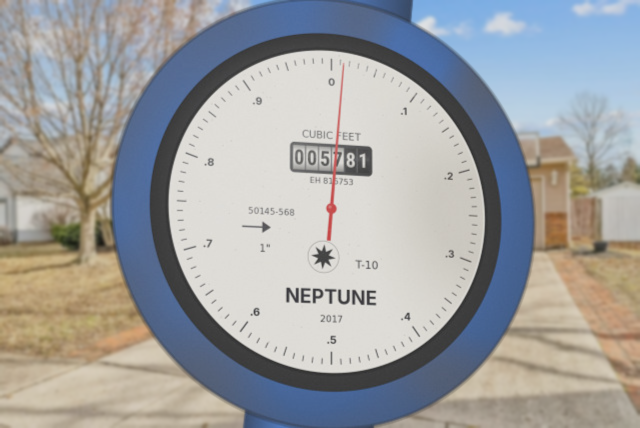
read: 5781.01 ft³
